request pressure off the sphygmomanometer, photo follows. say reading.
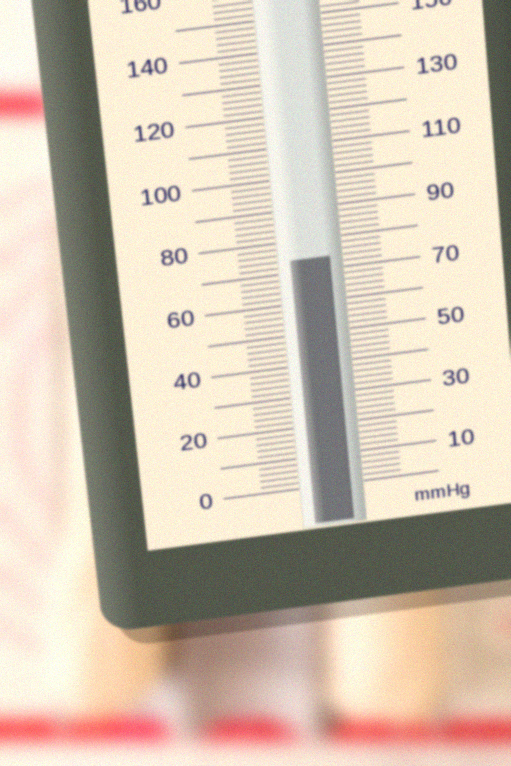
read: 74 mmHg
